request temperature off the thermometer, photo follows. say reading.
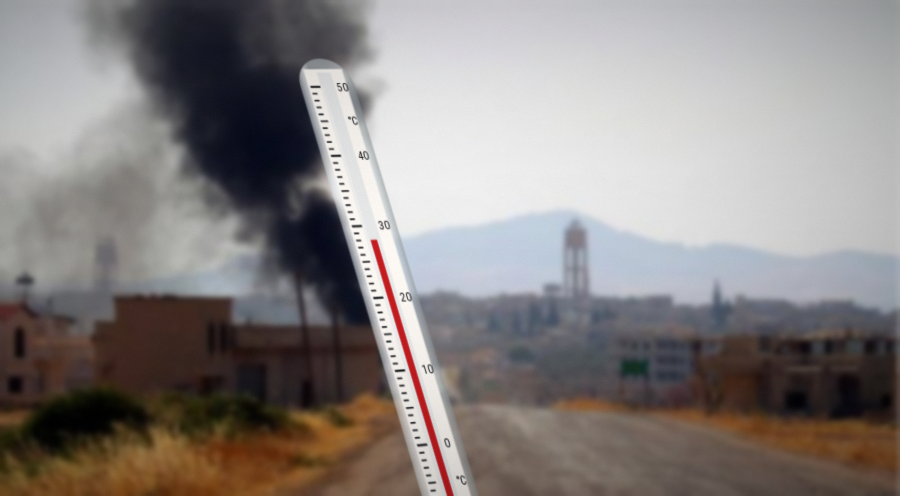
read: 28 °C
